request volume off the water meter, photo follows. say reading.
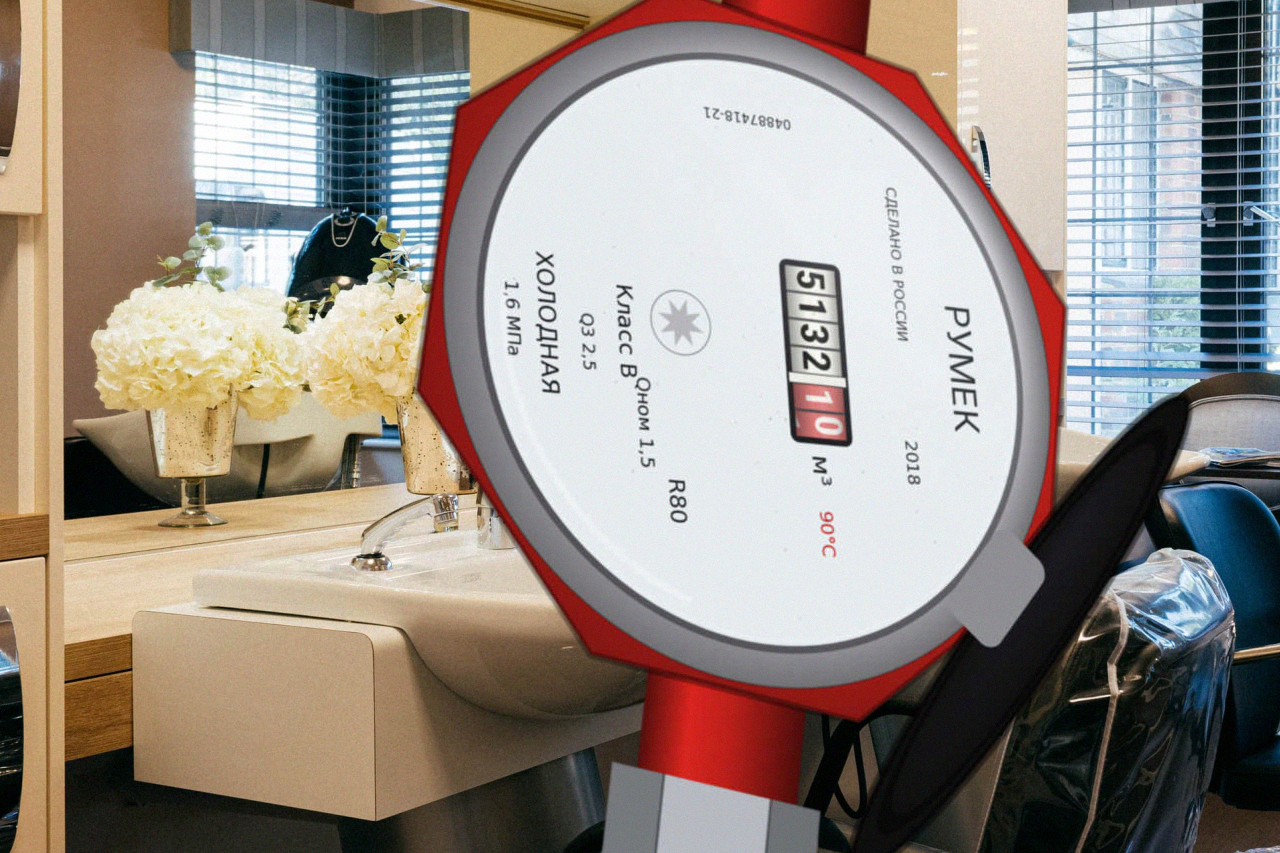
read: 5132.10 m³
